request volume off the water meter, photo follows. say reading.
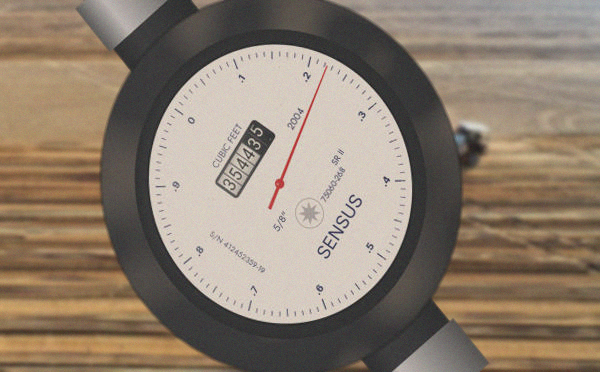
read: 354435.22 ft³
